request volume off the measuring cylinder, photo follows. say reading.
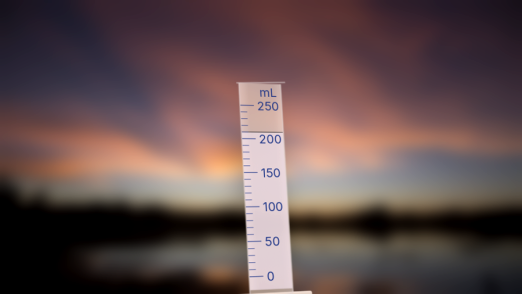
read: 210 mL
